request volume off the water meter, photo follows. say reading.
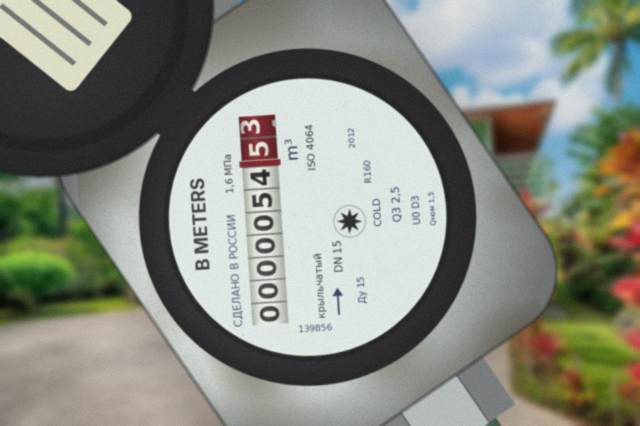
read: 54.53 m³
